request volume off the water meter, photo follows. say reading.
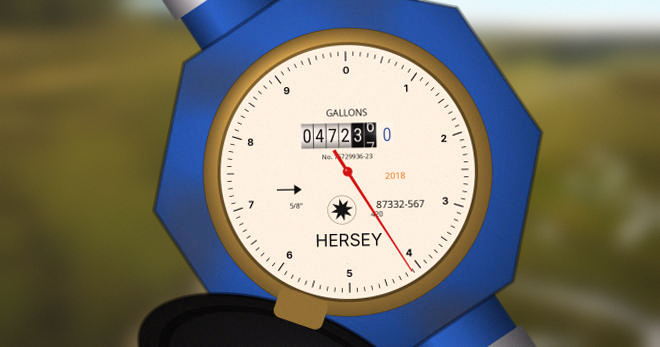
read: 472364.1 gal
